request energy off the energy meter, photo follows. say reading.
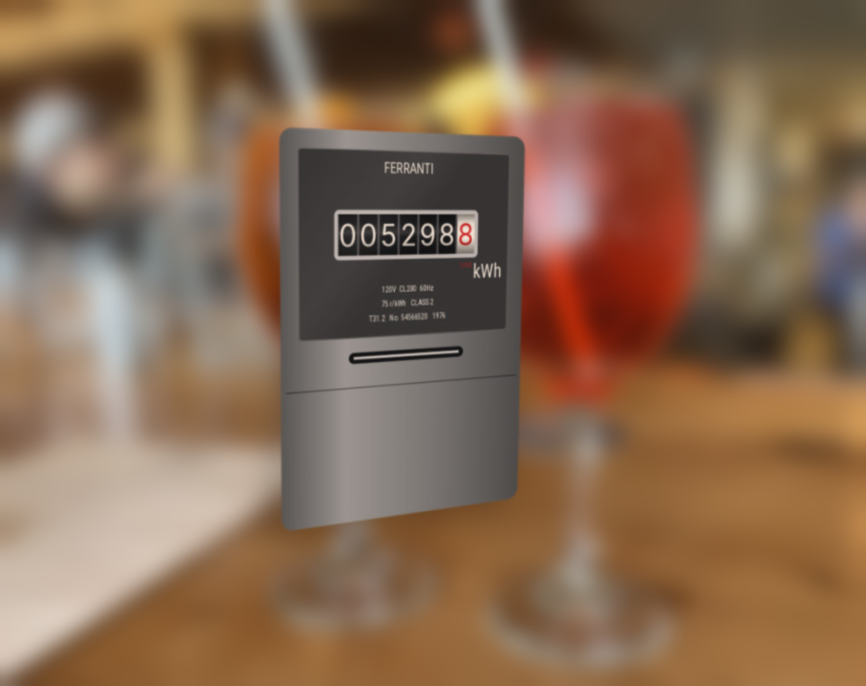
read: 5298.8 kWh
